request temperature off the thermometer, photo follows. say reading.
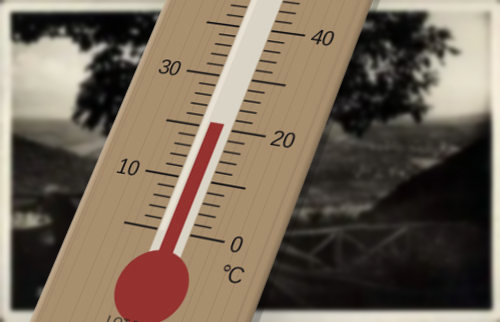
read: 21 °C
